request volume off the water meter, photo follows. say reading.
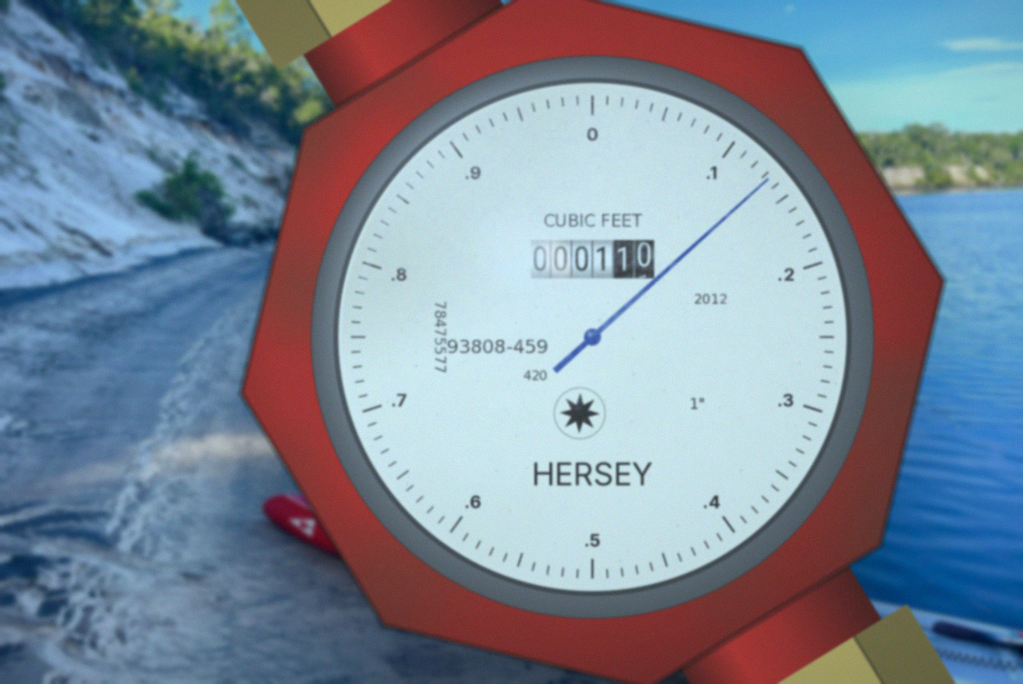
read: 110.13 ft³
